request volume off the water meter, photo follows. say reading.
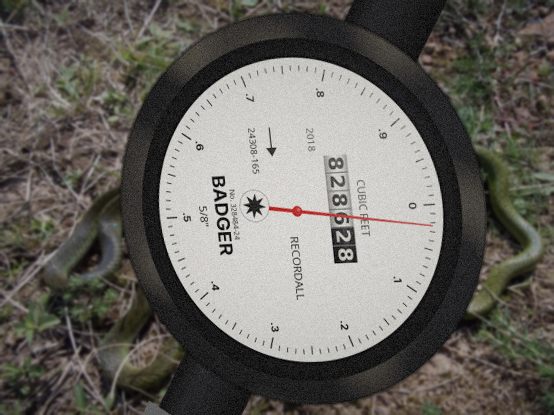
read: 828628.02 ft³
